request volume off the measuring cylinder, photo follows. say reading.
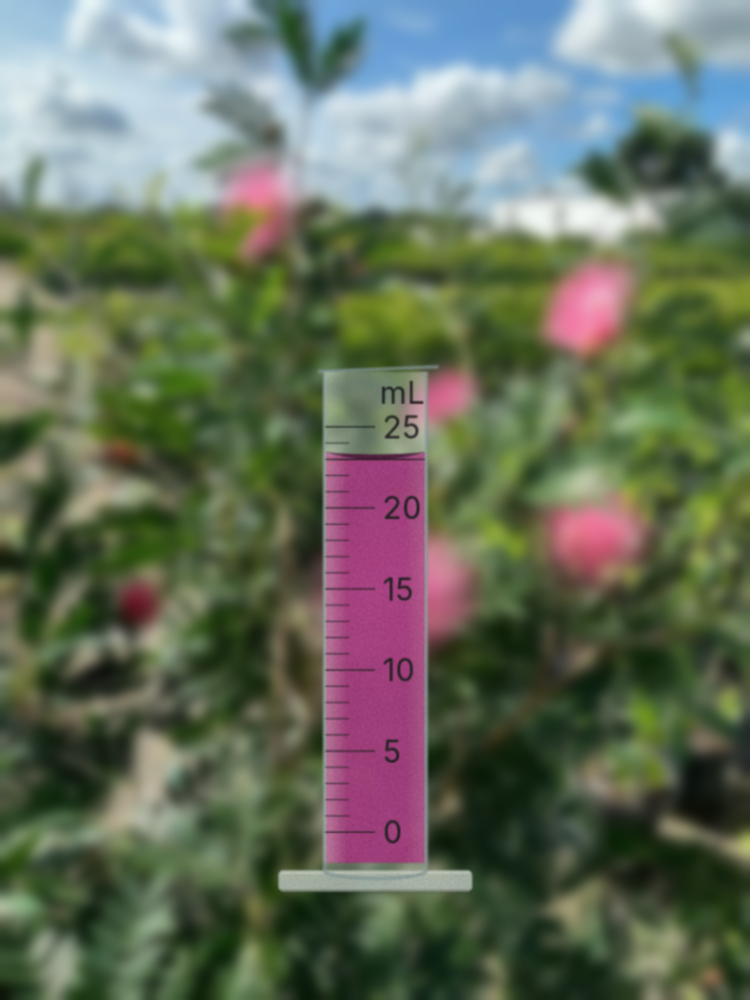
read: 23 mL
